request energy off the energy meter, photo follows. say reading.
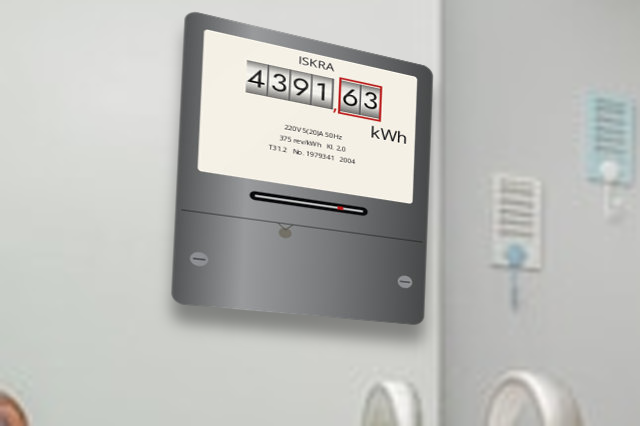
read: 4391.63 kWh
